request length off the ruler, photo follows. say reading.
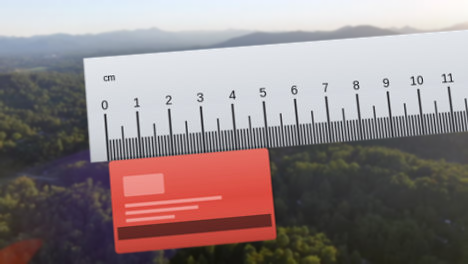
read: 5 cm
